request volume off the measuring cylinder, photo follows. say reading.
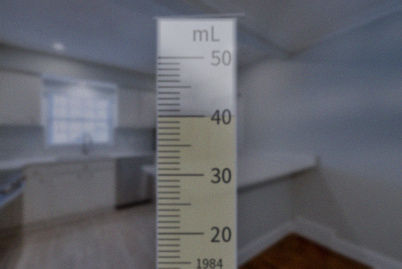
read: 40 mL
